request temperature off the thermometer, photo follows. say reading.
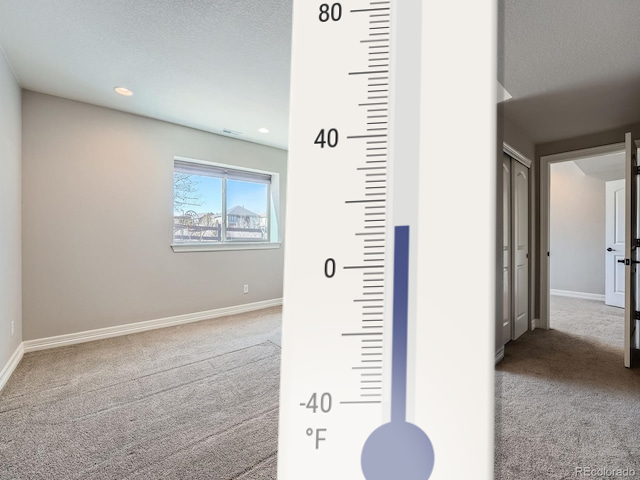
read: 12 °F
